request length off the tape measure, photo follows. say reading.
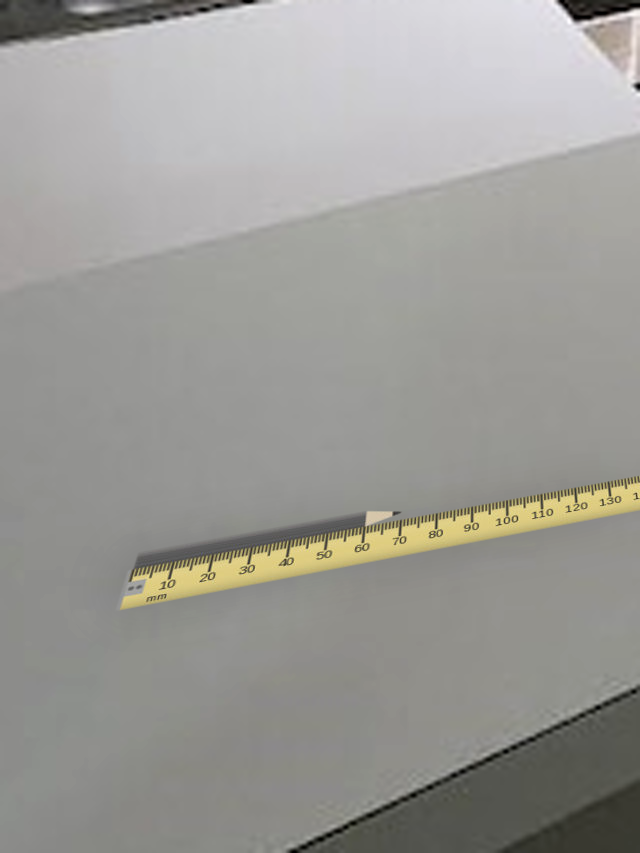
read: 70 mm
